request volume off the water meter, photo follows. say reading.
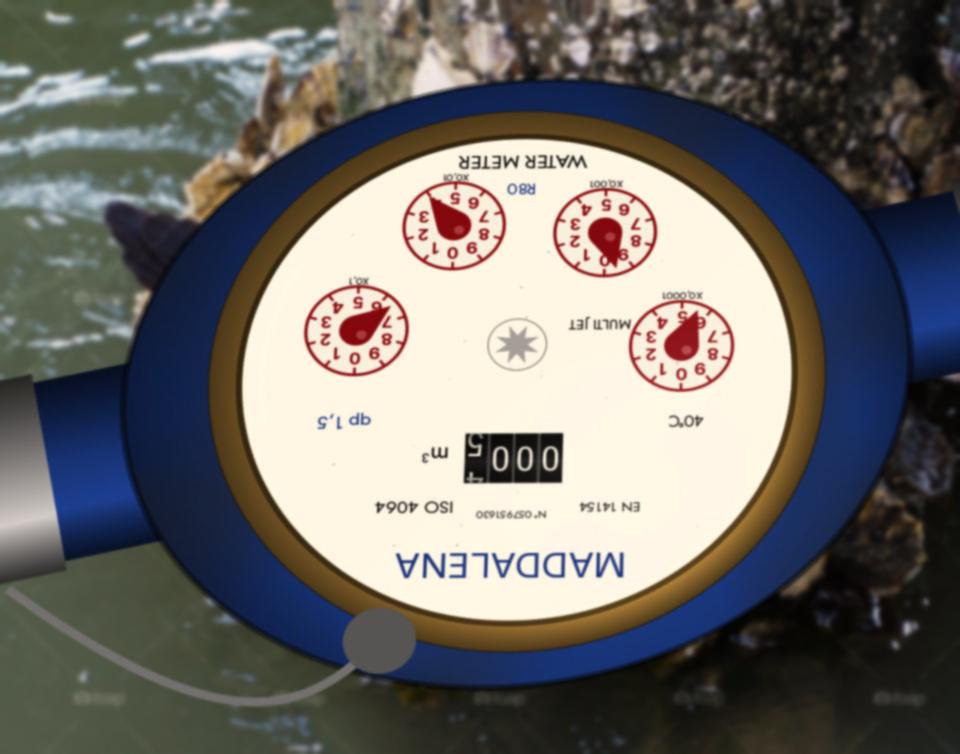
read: 4.6395 m³
